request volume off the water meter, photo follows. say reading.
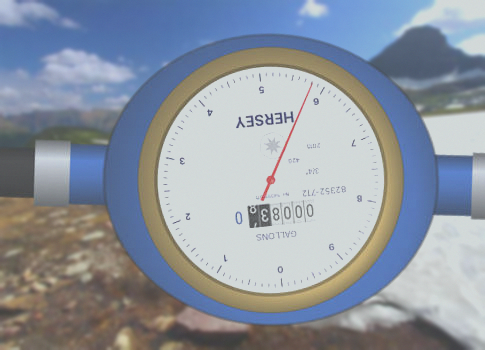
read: 8375.8 gal
